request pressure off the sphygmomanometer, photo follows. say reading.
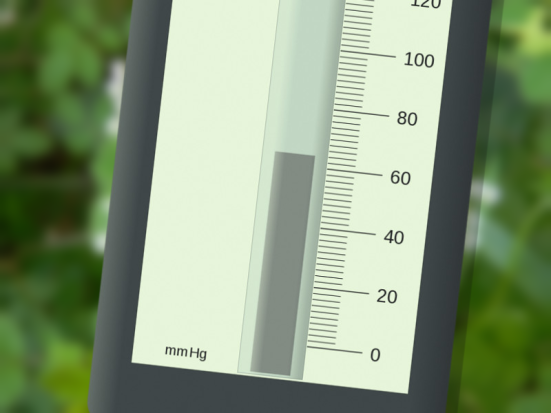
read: 64 mmHg
